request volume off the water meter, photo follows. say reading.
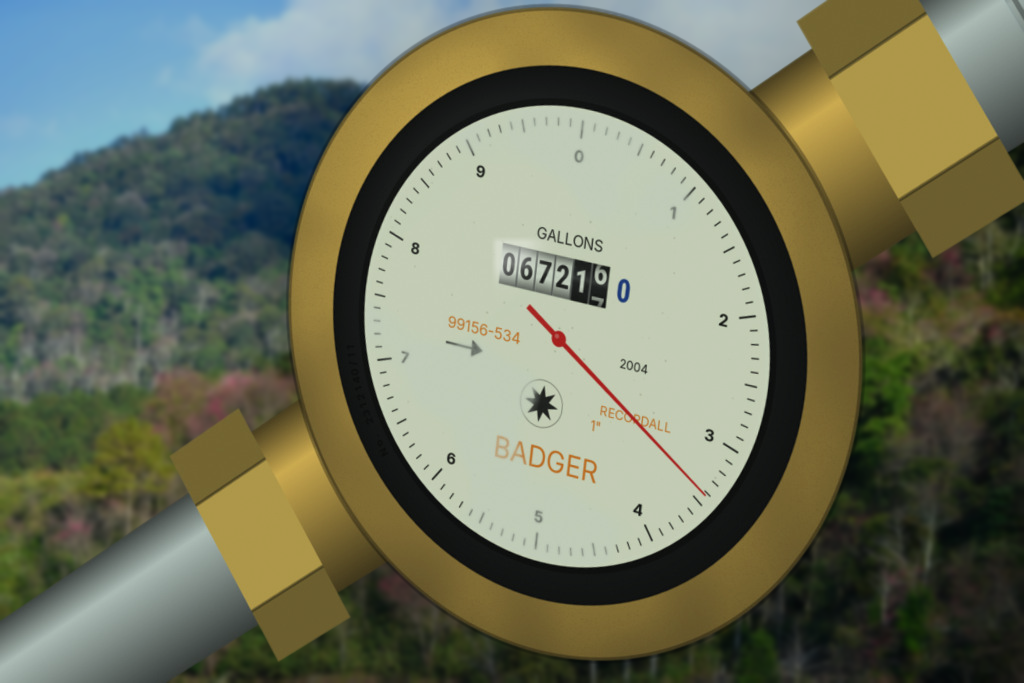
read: 672163.4 gal
